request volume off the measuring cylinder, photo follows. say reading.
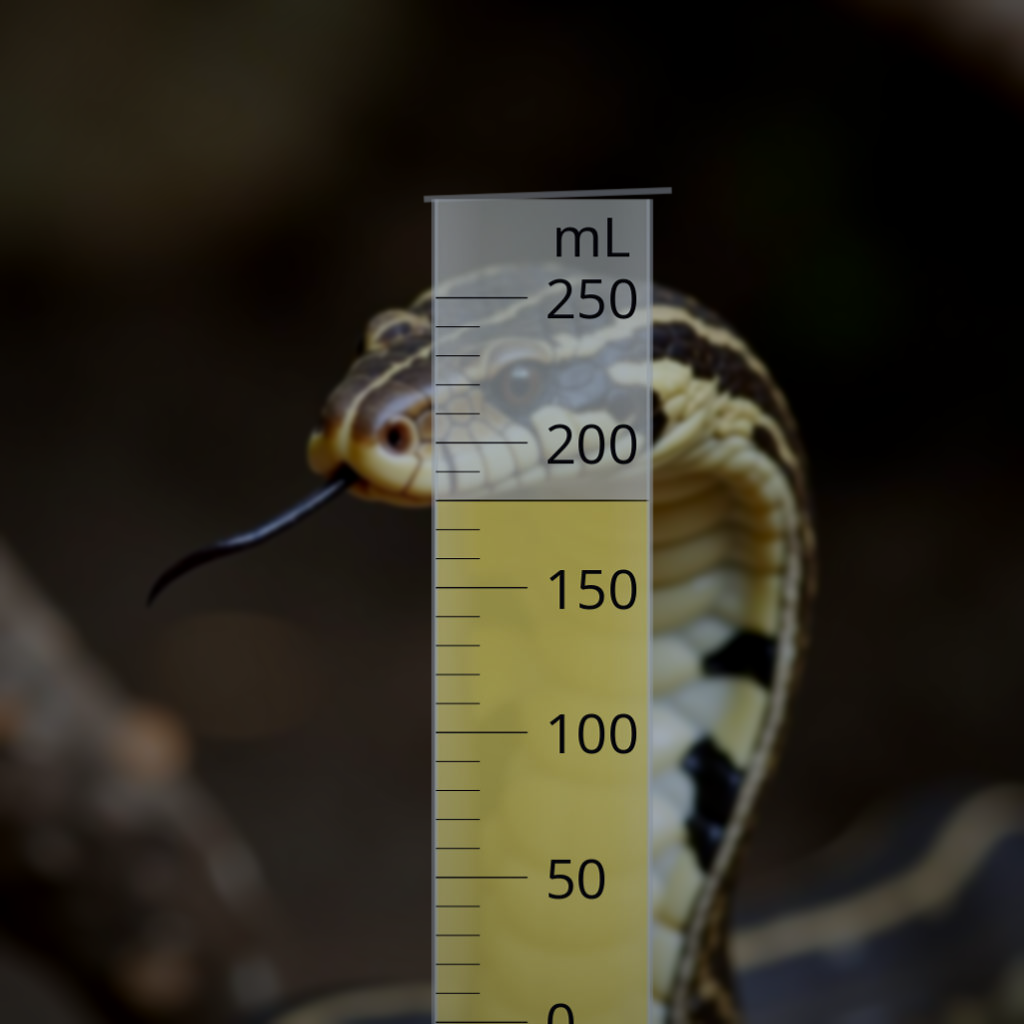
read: 180 mL
